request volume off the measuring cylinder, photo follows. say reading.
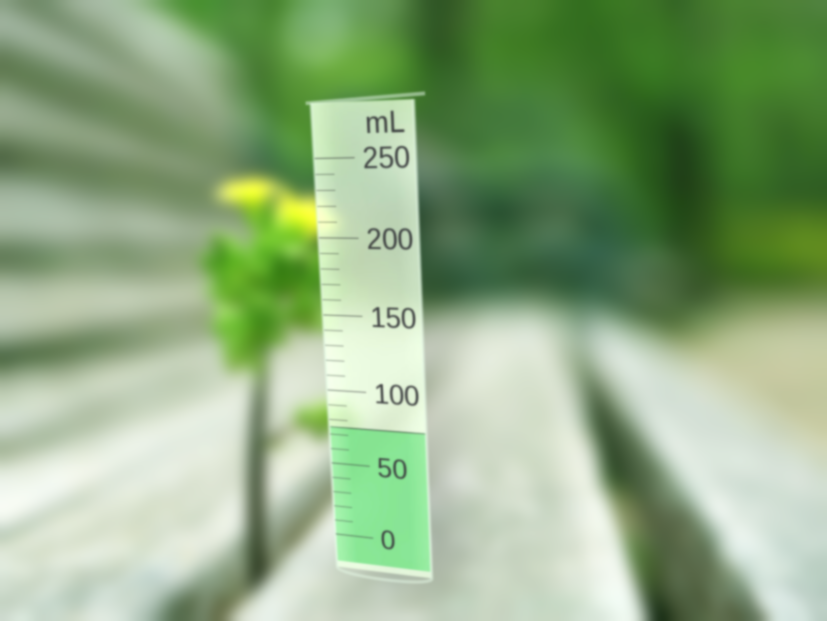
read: 75 mL
